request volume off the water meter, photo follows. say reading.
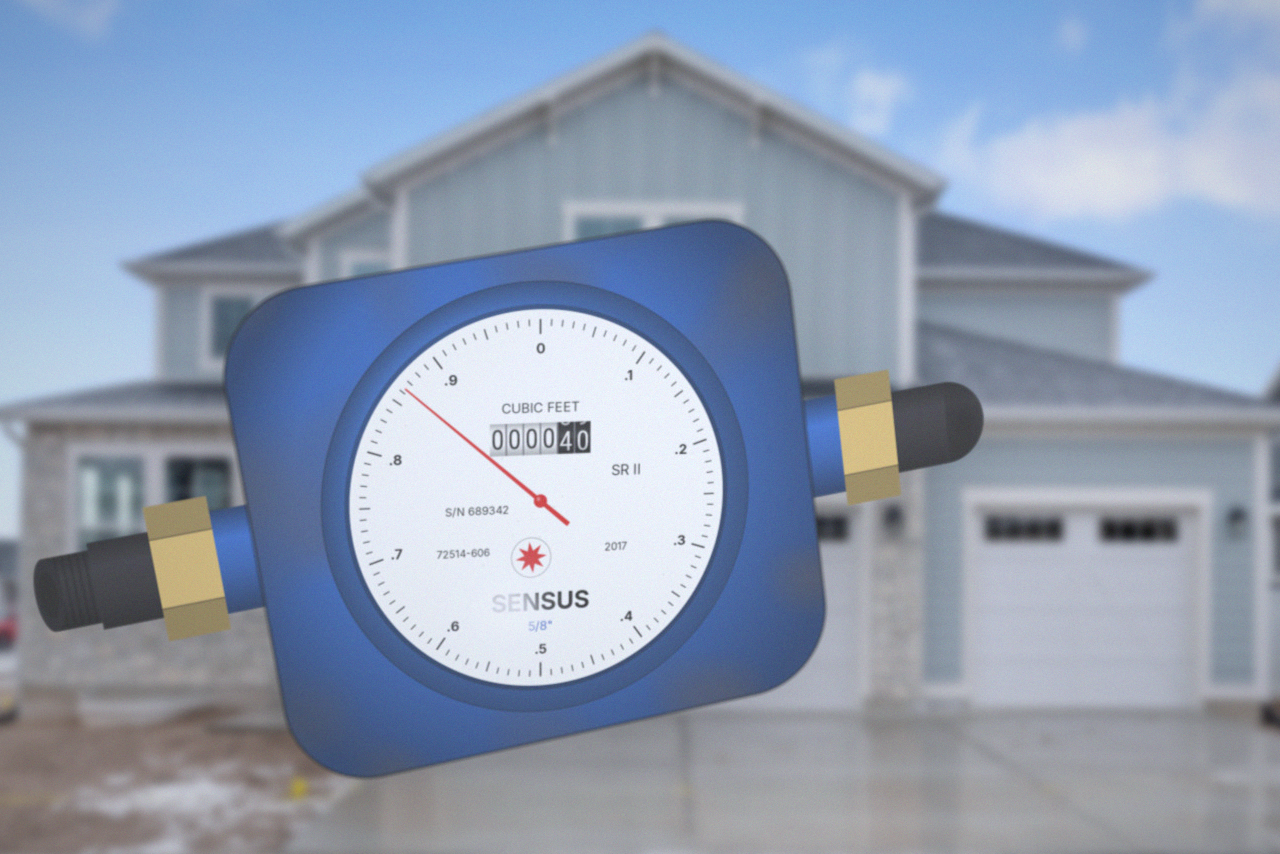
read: 39.86 ft³
